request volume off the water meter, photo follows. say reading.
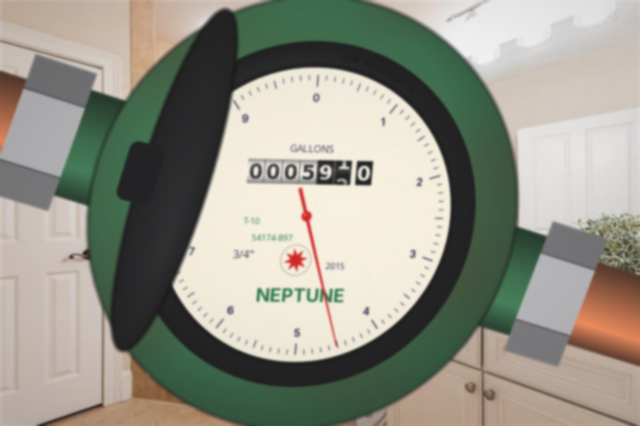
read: 5914.5 gal
